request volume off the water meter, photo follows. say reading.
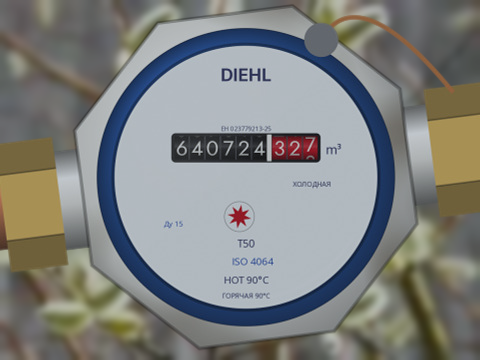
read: 640724.327 m³
